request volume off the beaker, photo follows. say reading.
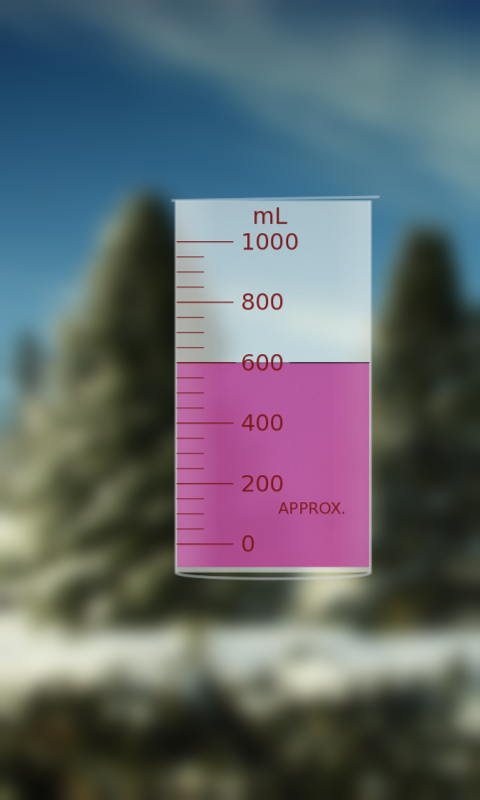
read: 600 mL
